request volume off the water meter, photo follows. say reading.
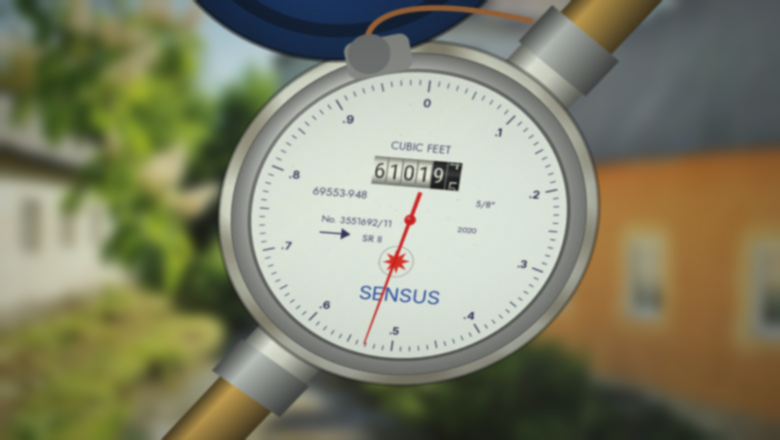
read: 610194.53 ft³
